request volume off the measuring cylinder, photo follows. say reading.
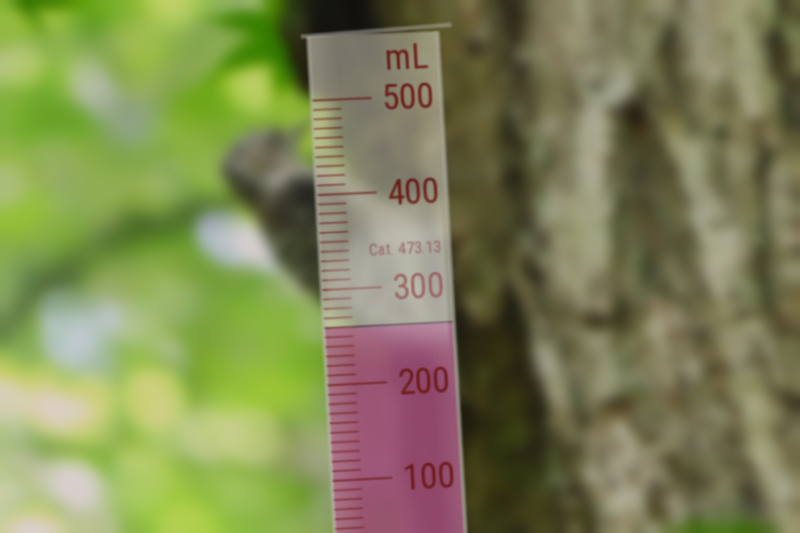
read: 260 mL
